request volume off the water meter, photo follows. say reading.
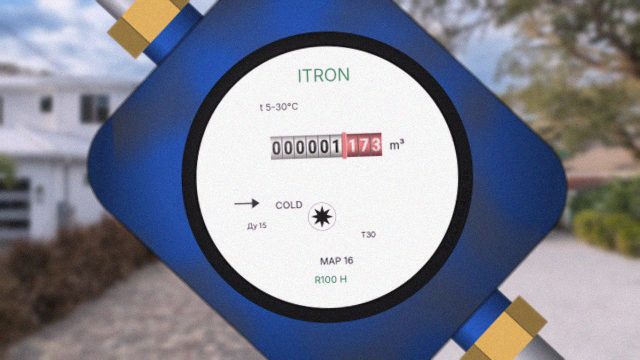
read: 1.173 m³
